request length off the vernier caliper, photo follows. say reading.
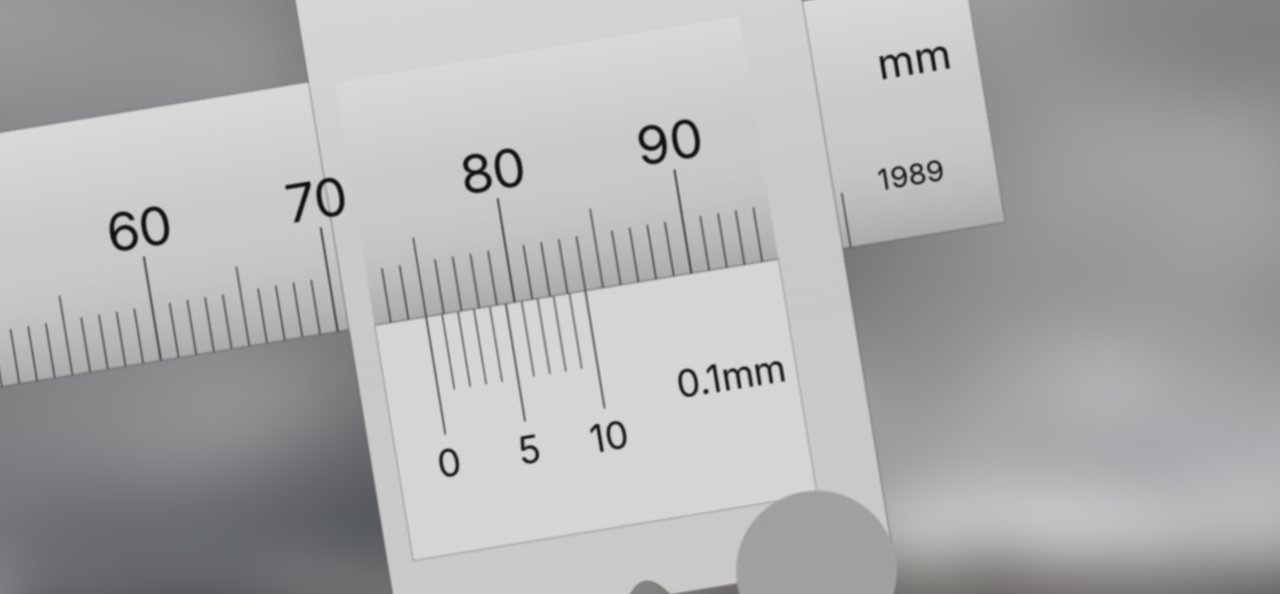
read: 75.0 mm
